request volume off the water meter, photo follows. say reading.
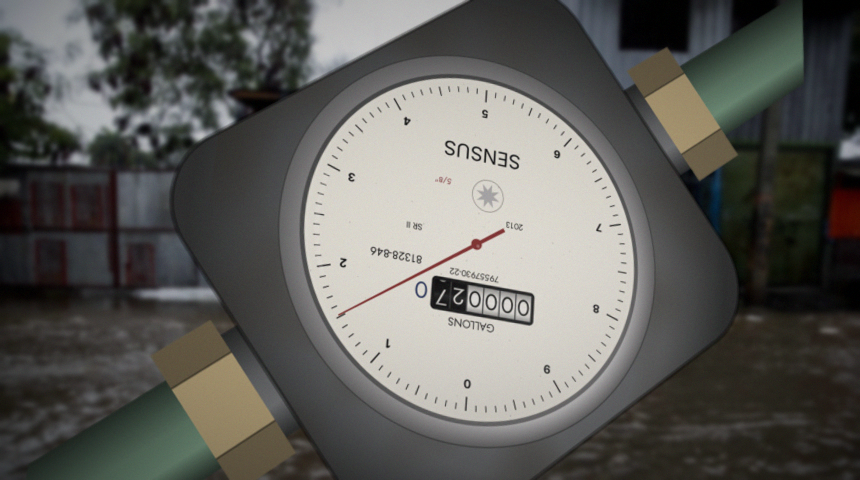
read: 271.5 gal
